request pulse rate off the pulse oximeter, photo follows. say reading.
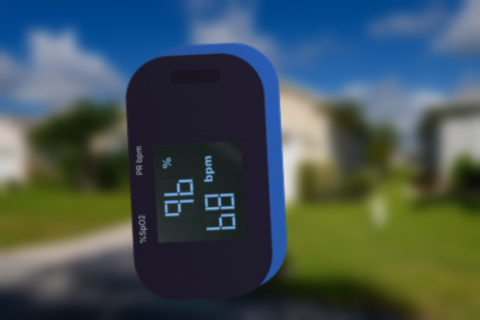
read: 68 bpm
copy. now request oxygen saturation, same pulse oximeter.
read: 96 %
